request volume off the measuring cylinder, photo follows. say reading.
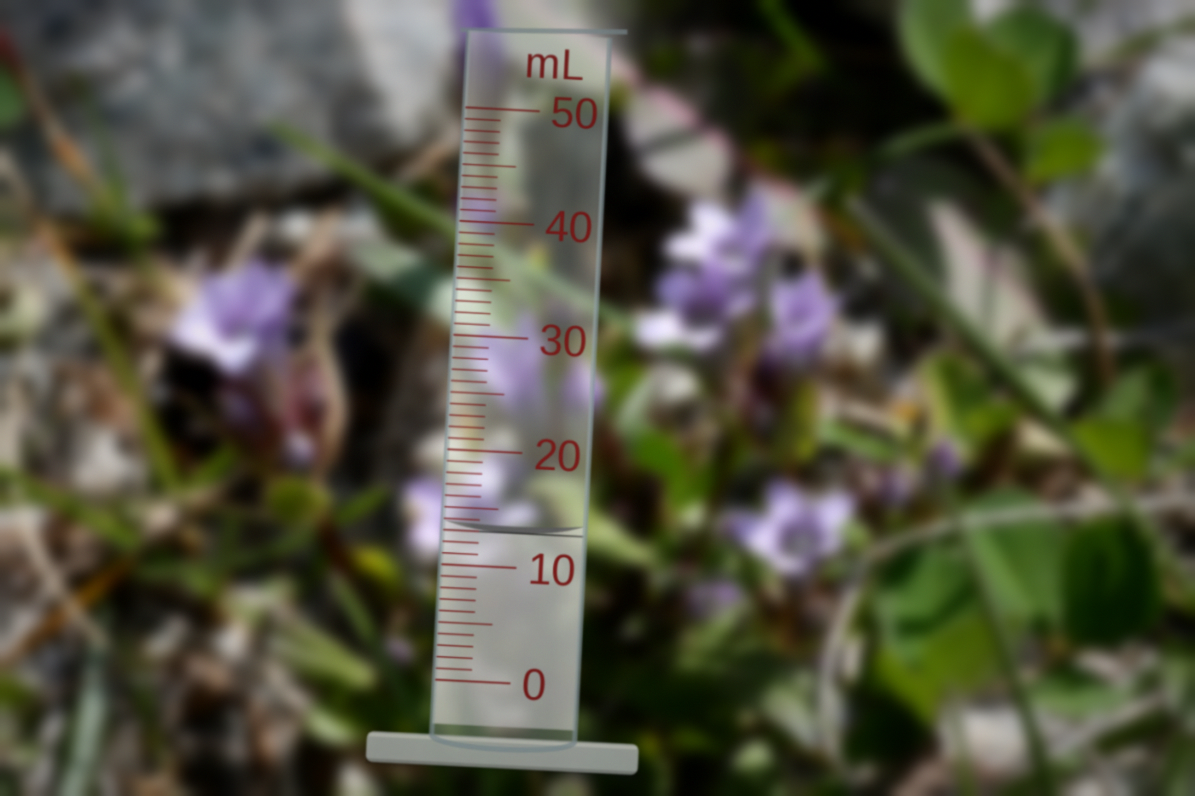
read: 13 mL
